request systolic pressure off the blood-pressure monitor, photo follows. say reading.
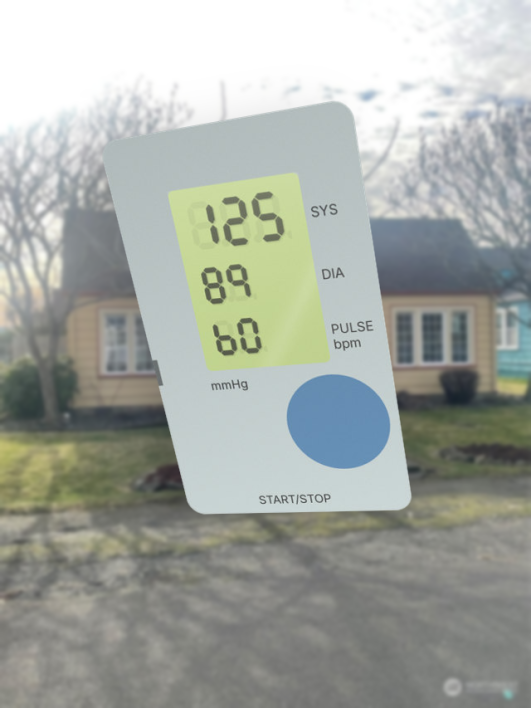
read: 125 mmHg
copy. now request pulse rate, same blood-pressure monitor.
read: 60 bpm
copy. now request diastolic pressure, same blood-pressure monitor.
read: 89 mmHg
